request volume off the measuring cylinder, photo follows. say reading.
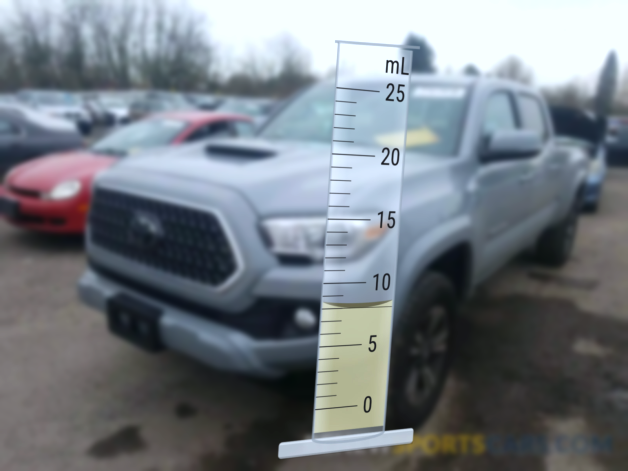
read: 8 mL
